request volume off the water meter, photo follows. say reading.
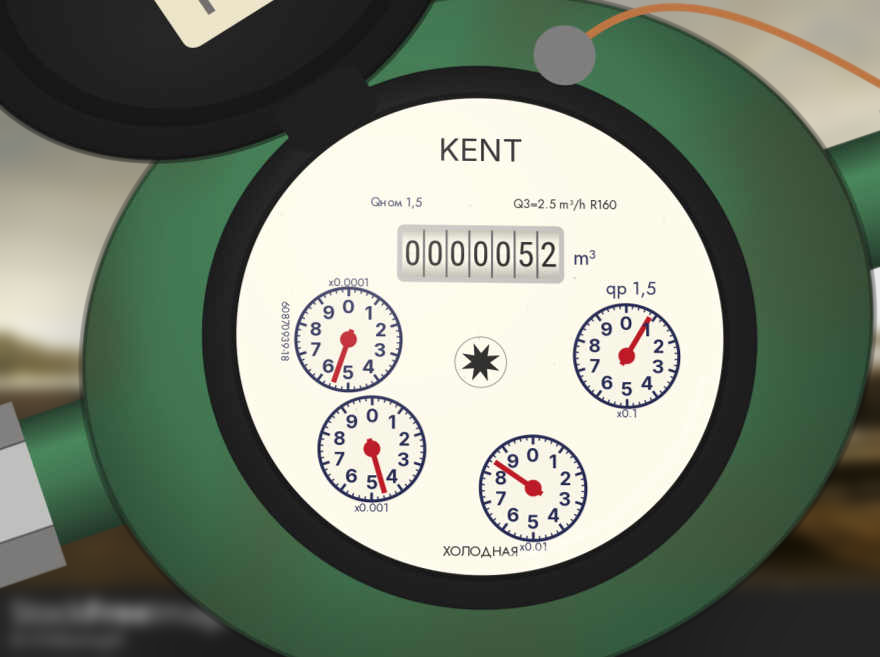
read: 52.0845 m³
